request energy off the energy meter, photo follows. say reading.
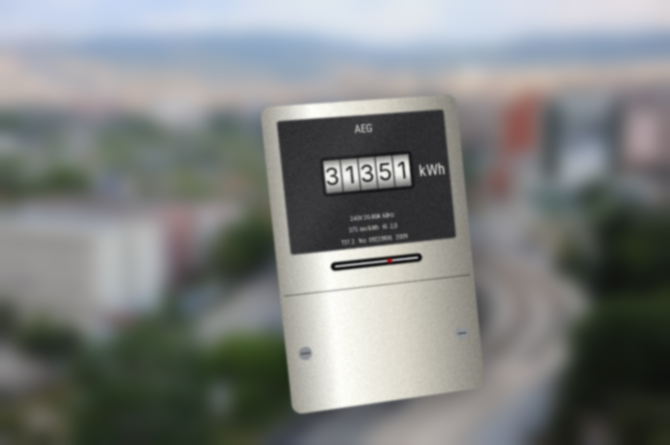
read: 31351 kWh
